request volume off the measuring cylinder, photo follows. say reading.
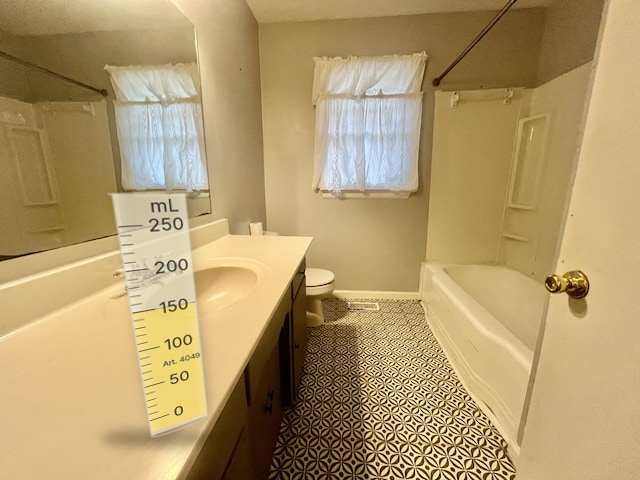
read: 150 mL
